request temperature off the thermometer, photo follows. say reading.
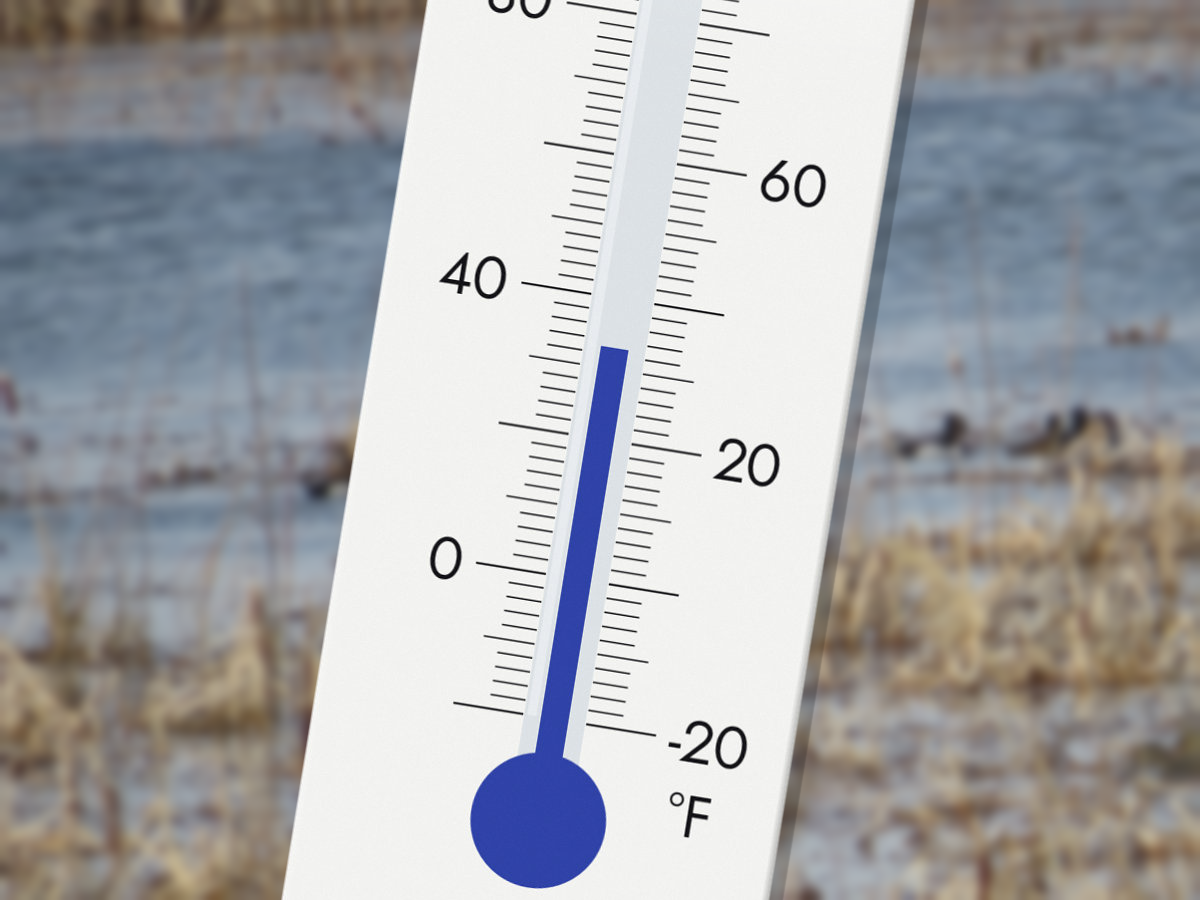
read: 33 °F
